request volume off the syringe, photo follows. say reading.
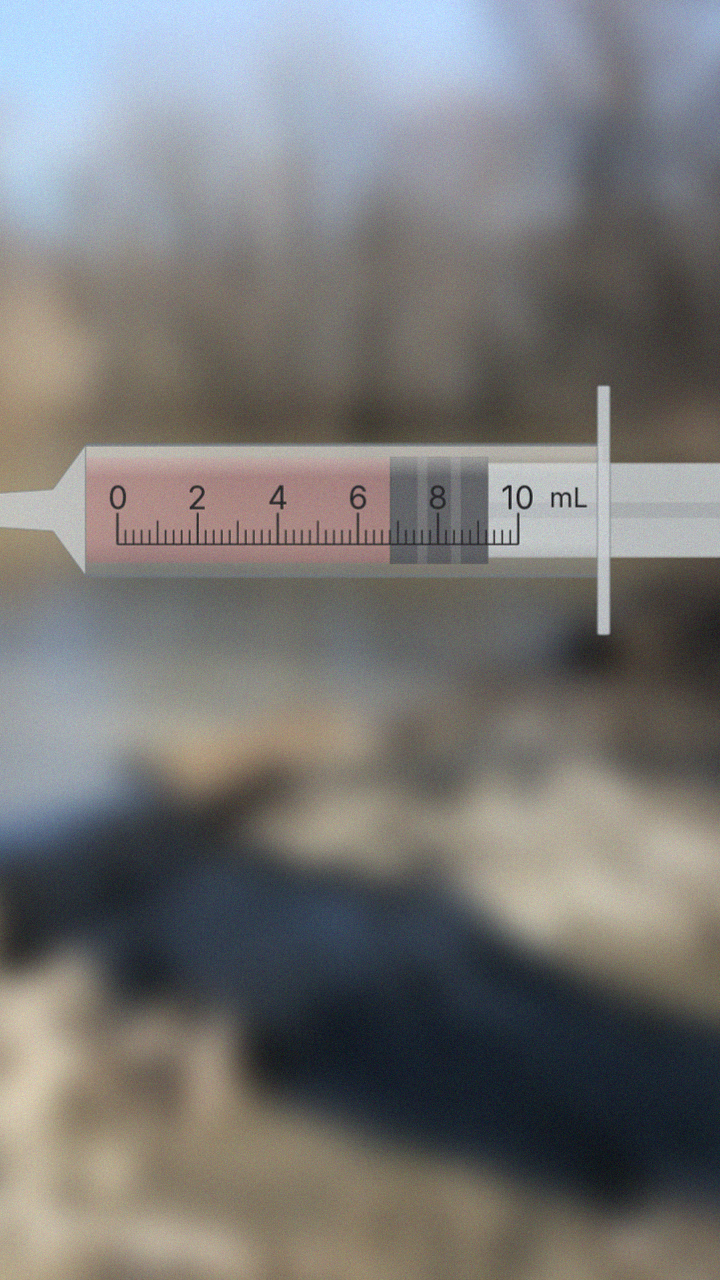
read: 6.8 mL
